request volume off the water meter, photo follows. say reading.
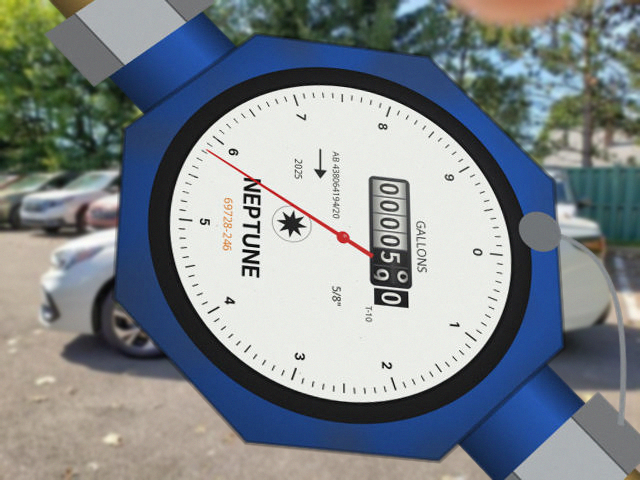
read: 585.8 gal
